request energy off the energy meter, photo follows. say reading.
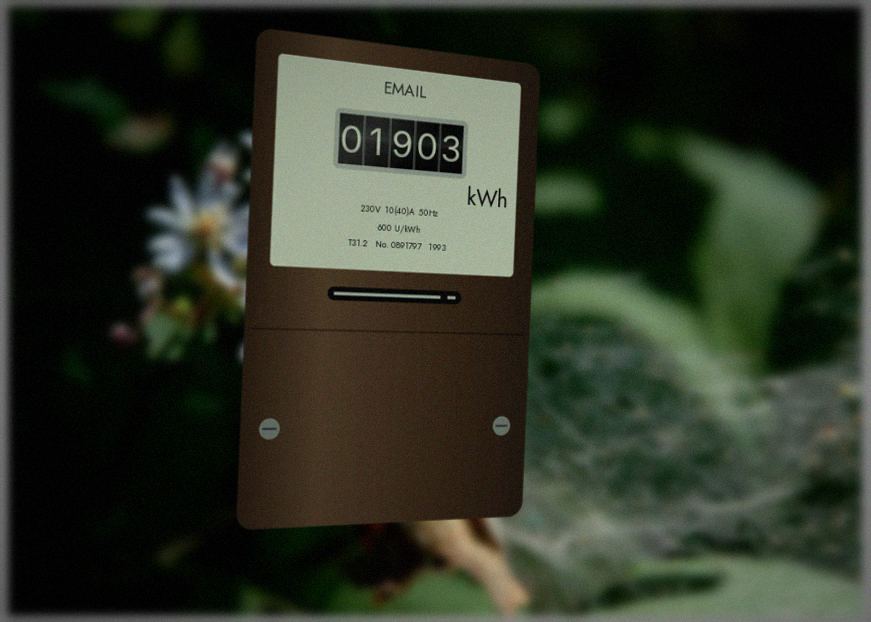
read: 1903 kWh
